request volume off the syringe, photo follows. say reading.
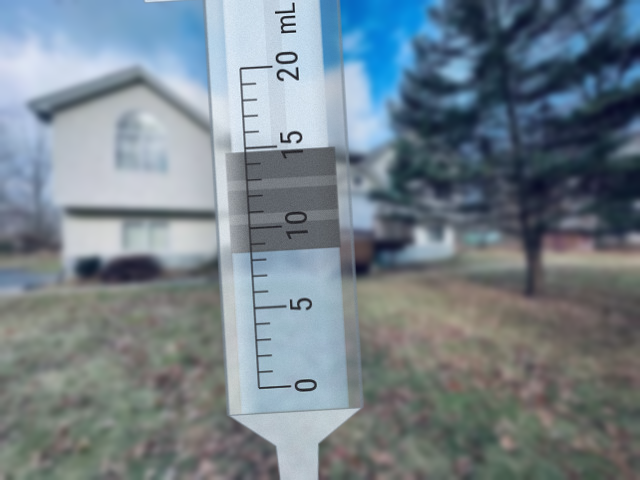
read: 8.5 mL
